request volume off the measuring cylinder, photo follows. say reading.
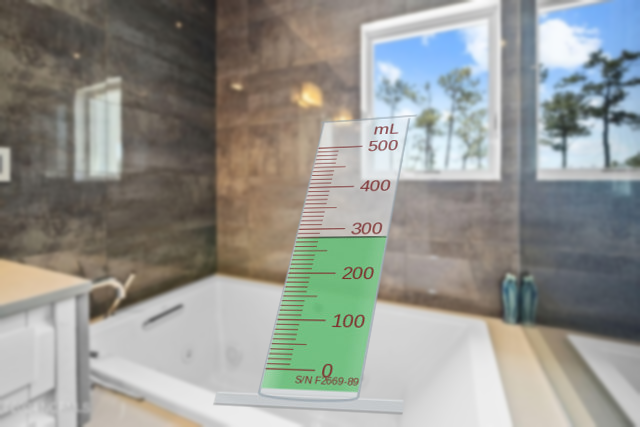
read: 280 mL
